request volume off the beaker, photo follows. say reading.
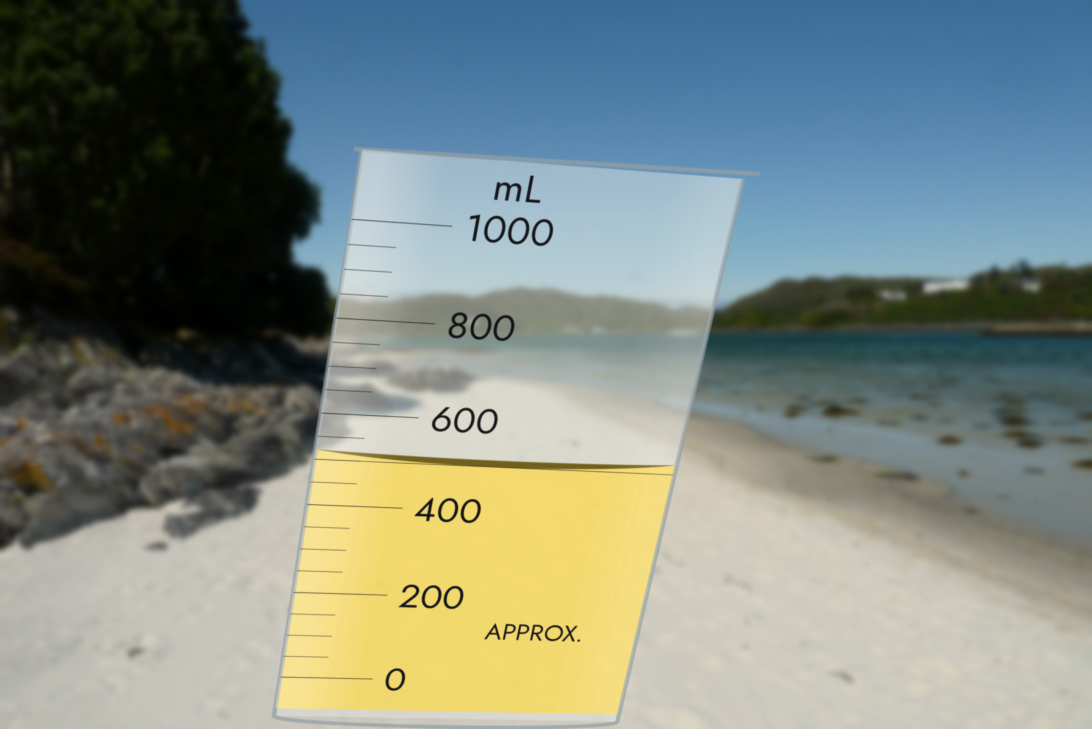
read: 500 mL
